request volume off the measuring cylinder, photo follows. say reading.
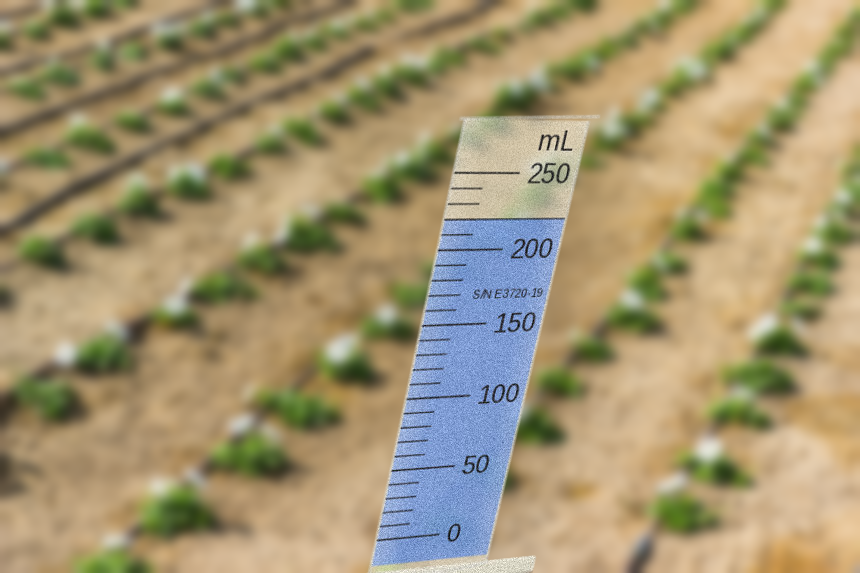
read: 220 mL
